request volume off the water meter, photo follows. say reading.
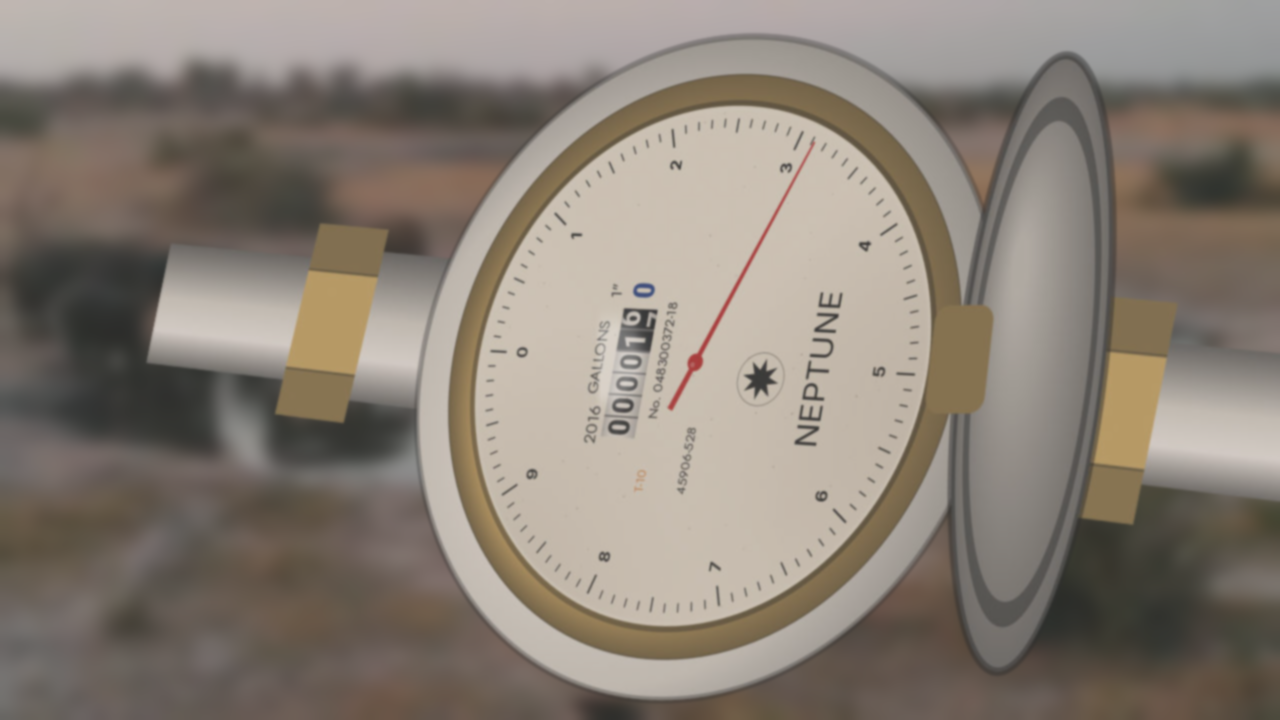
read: 163.1 gal
